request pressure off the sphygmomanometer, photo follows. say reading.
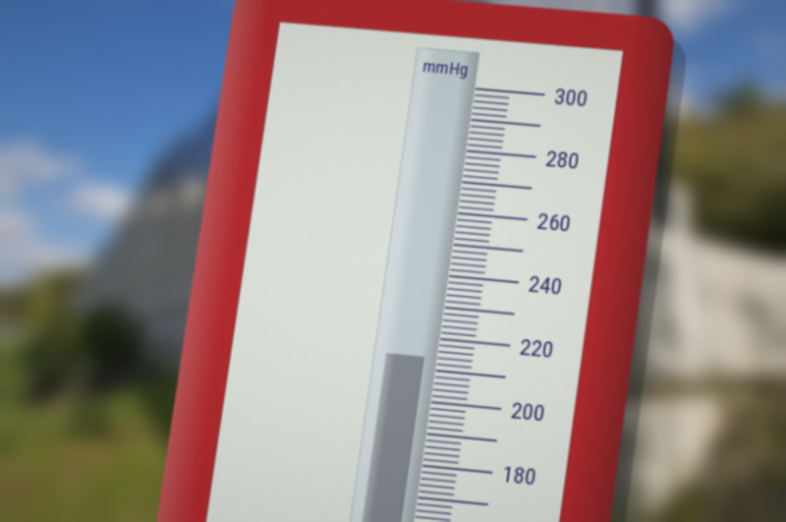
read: 214 mmHg
